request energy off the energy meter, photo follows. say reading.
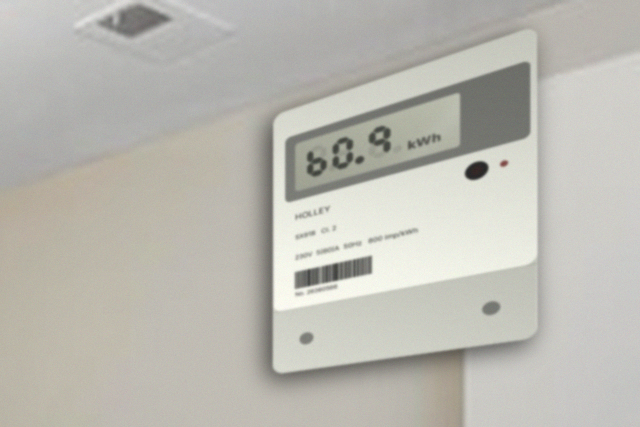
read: 60.9 kWh
